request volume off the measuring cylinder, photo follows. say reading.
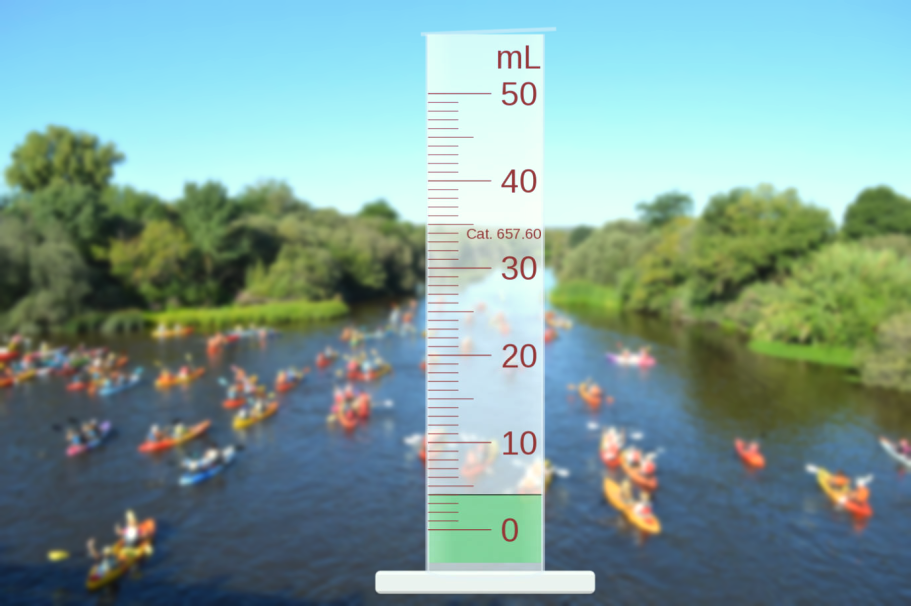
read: 4 mL
